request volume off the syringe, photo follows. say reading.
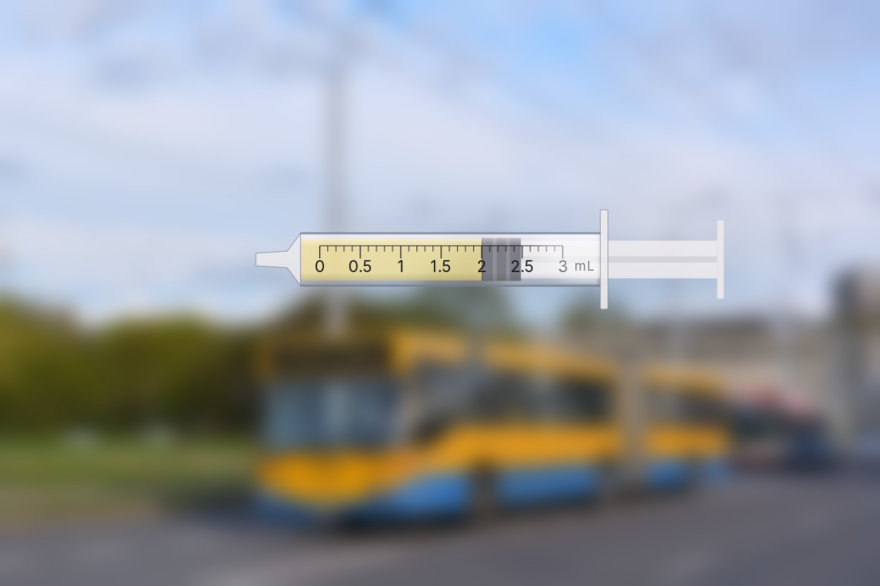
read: 2 mL
